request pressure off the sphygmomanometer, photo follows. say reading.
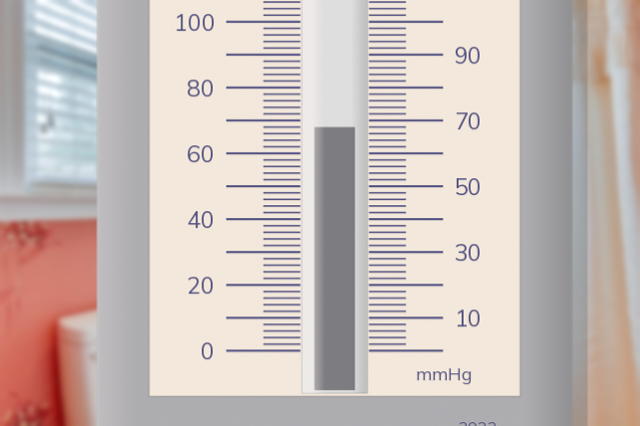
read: 68 mmHg
